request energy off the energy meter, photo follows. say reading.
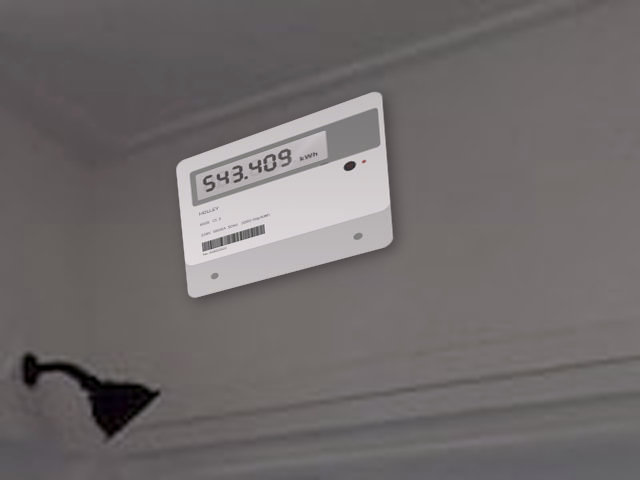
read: 543.409 kWh
